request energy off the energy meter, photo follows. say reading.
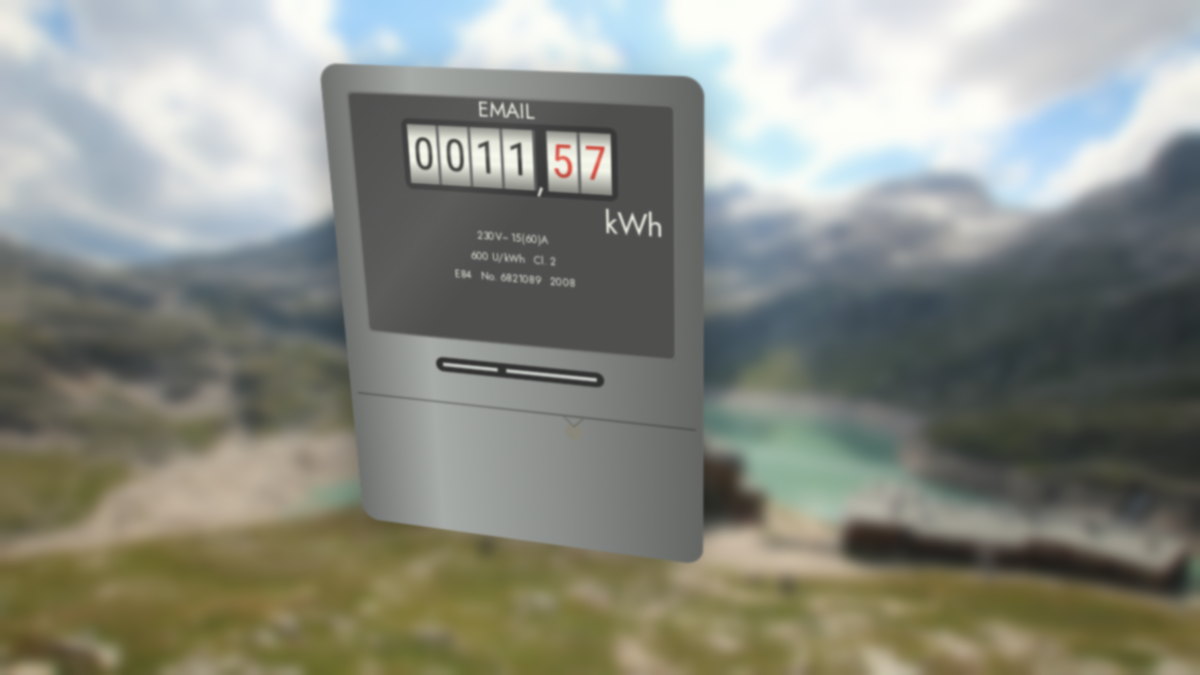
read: 11.57 kWh
